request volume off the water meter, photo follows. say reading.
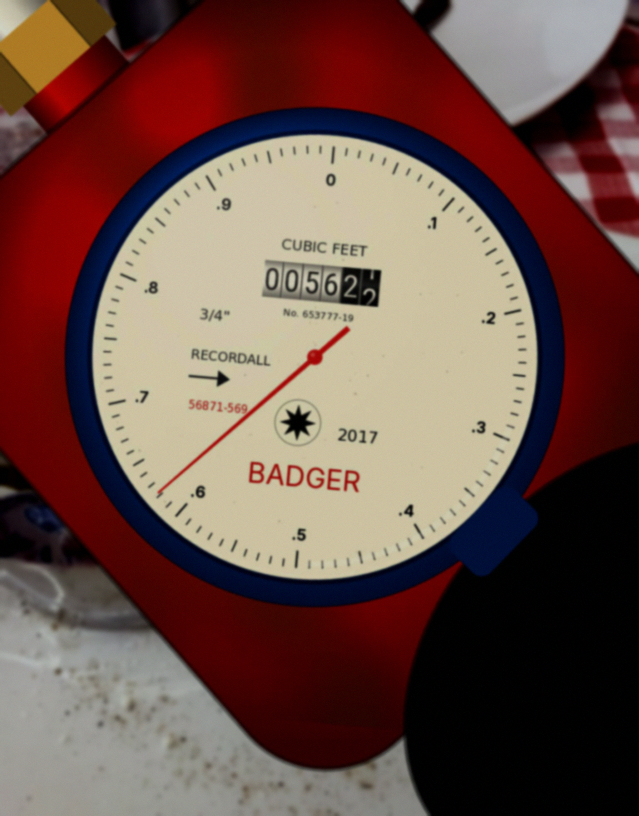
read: 5621.62 ft³
